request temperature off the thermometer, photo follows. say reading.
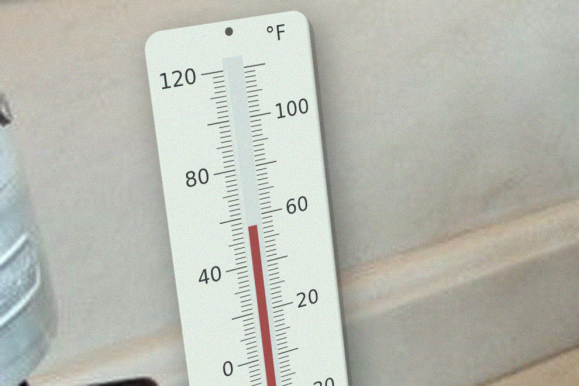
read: 56 °F
